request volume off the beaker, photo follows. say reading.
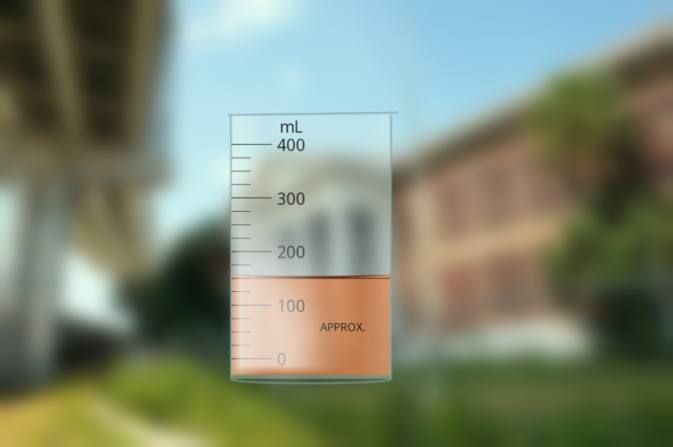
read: 150 mL
